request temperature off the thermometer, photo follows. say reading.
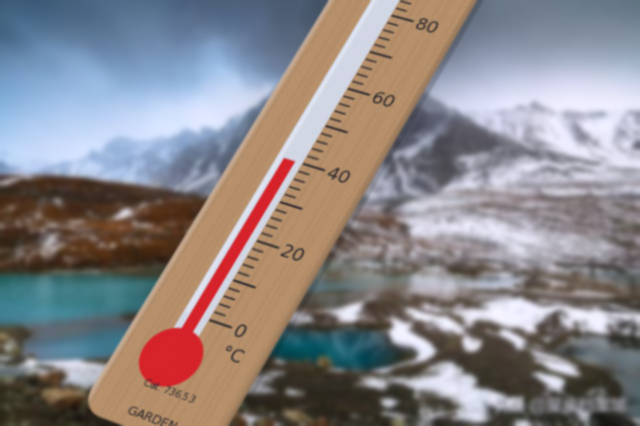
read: 40 °C
